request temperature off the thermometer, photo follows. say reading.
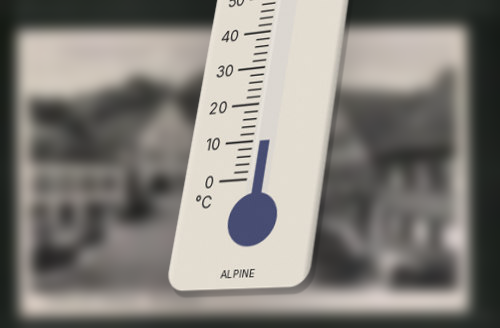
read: 10 °C
